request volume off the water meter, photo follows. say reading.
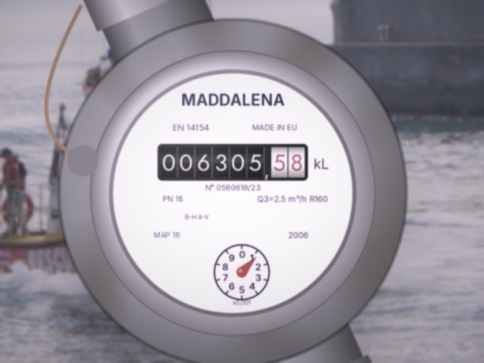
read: 6305.581 kL
